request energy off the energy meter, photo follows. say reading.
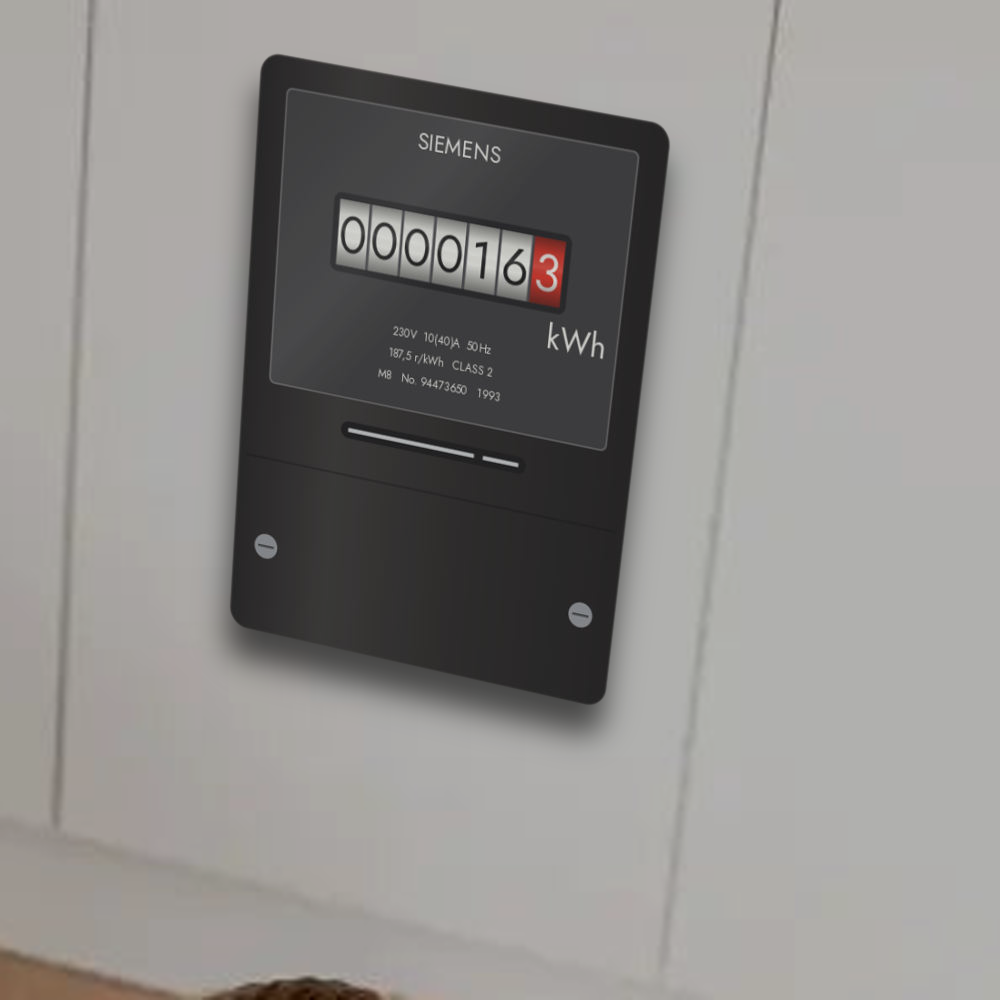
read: 16.3 kWh
